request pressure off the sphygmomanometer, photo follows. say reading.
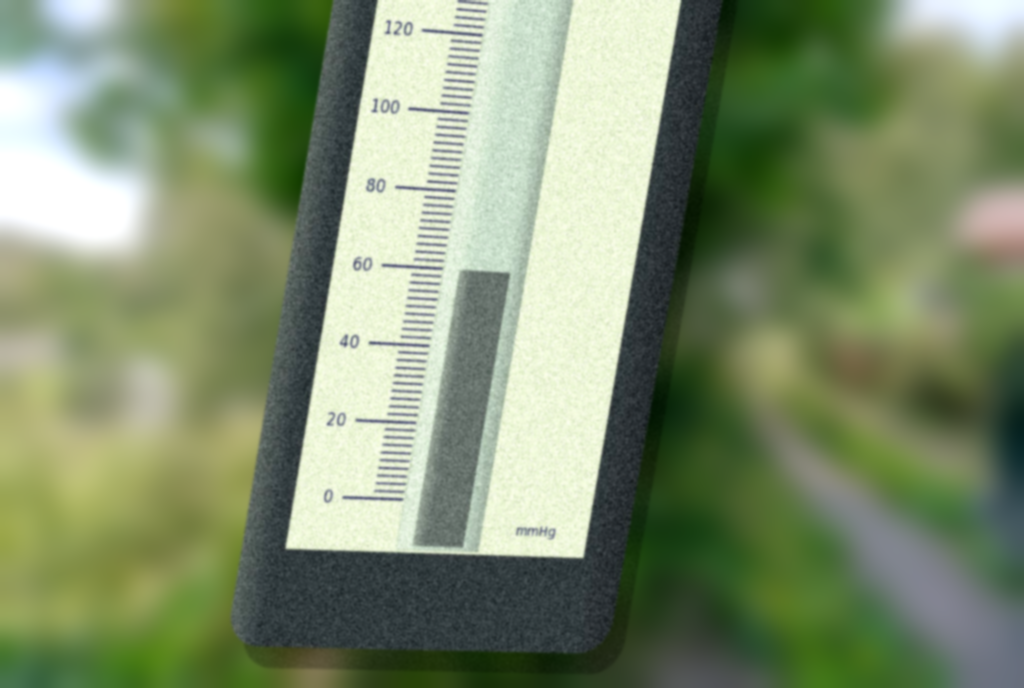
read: 60 mmHg
